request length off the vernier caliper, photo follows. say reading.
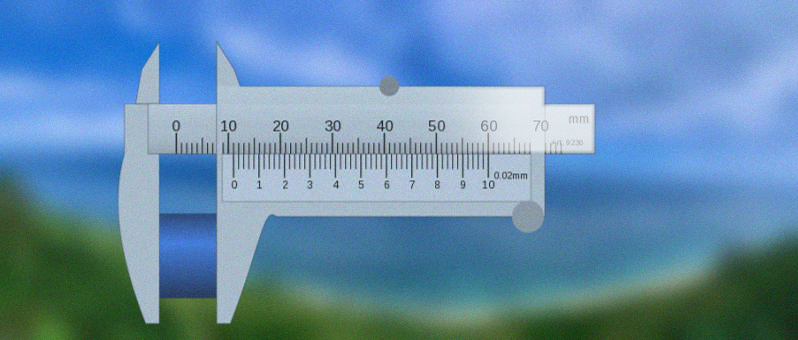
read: 11.0 mm
